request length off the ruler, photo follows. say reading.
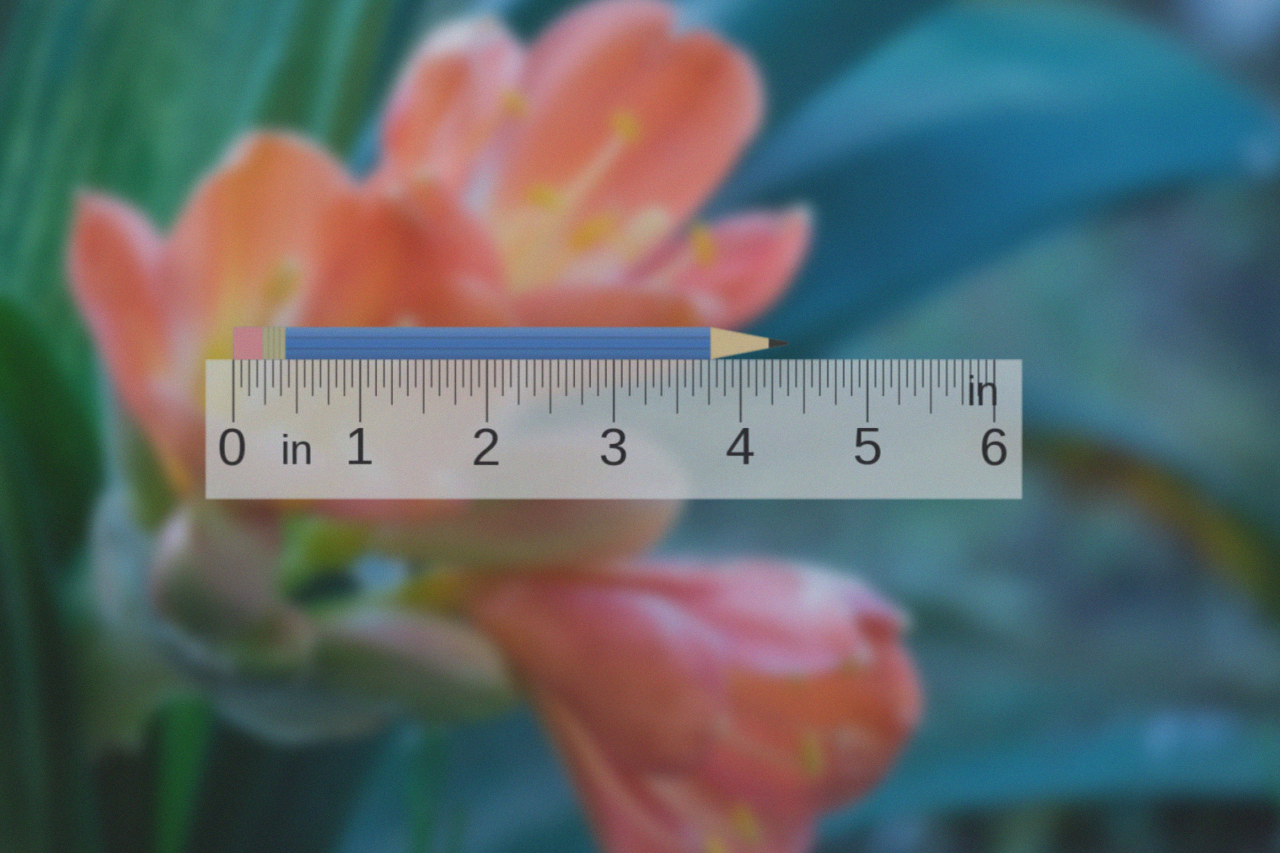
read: 4.375 in
